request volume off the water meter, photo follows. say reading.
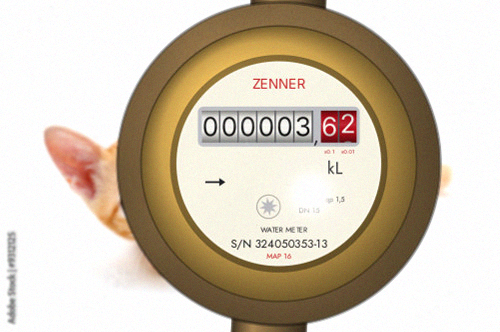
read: 3.62 kL
